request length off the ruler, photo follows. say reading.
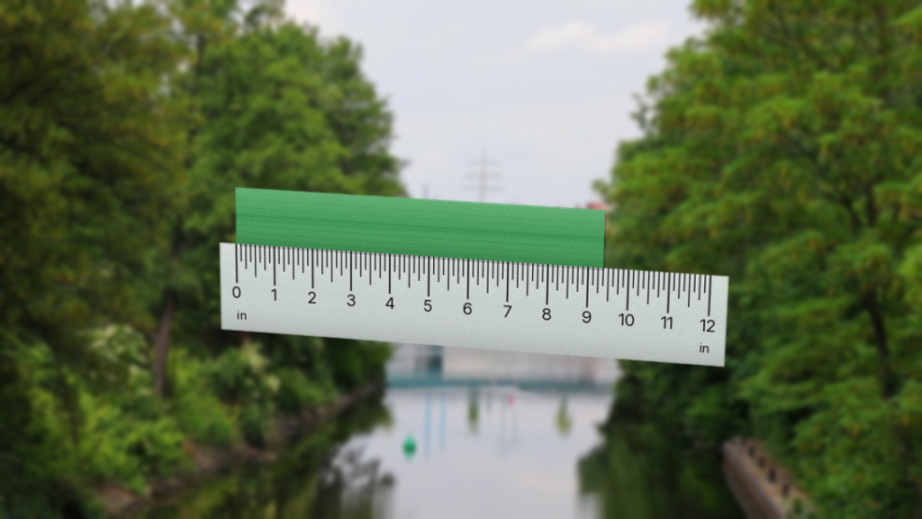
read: 9.375 in
